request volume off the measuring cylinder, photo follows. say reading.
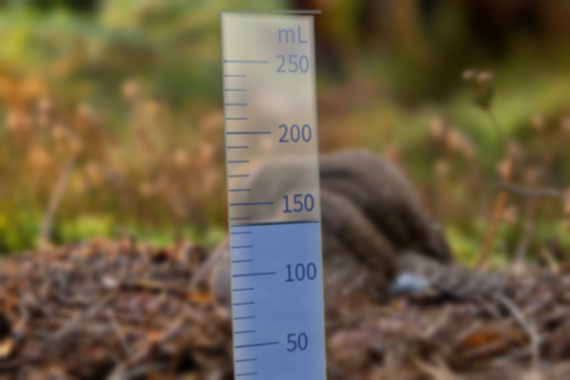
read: 135 mL
